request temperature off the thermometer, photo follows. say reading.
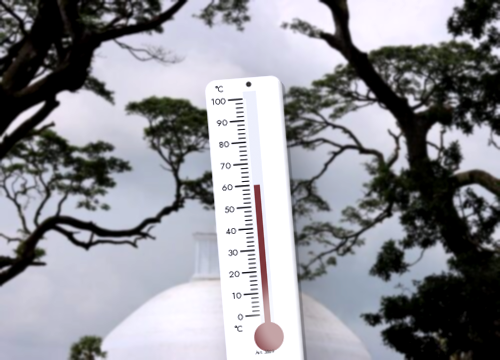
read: 60 °C
